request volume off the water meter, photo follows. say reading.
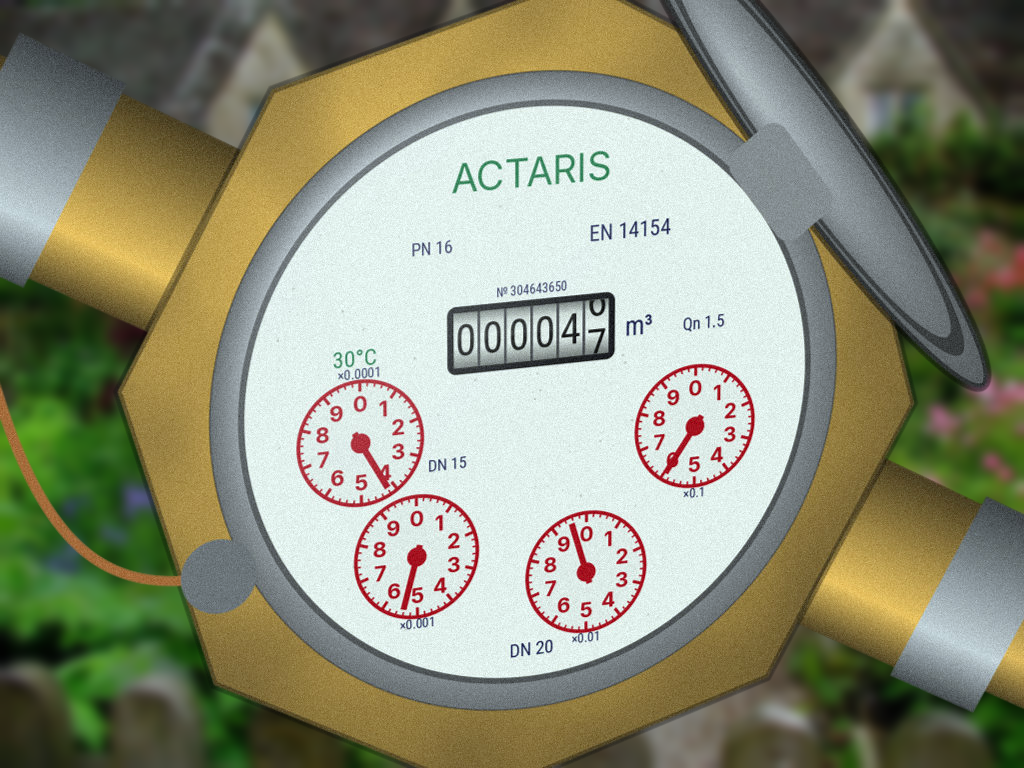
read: 46.5954 m³
